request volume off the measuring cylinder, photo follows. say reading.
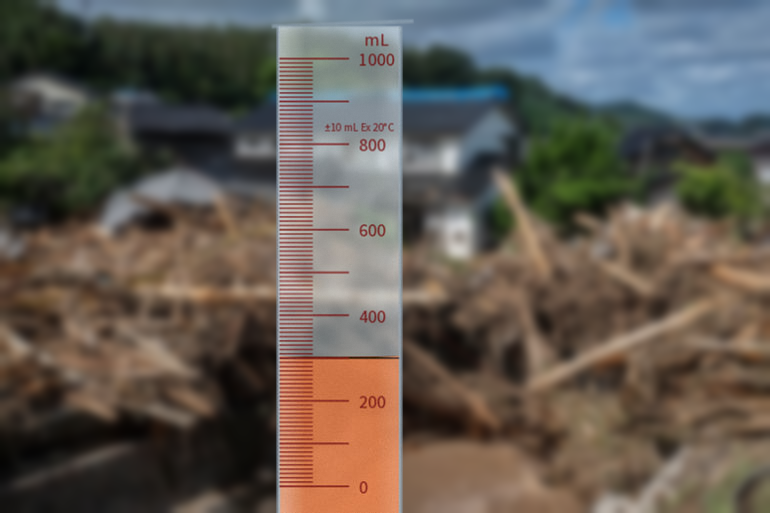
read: 300 mL
